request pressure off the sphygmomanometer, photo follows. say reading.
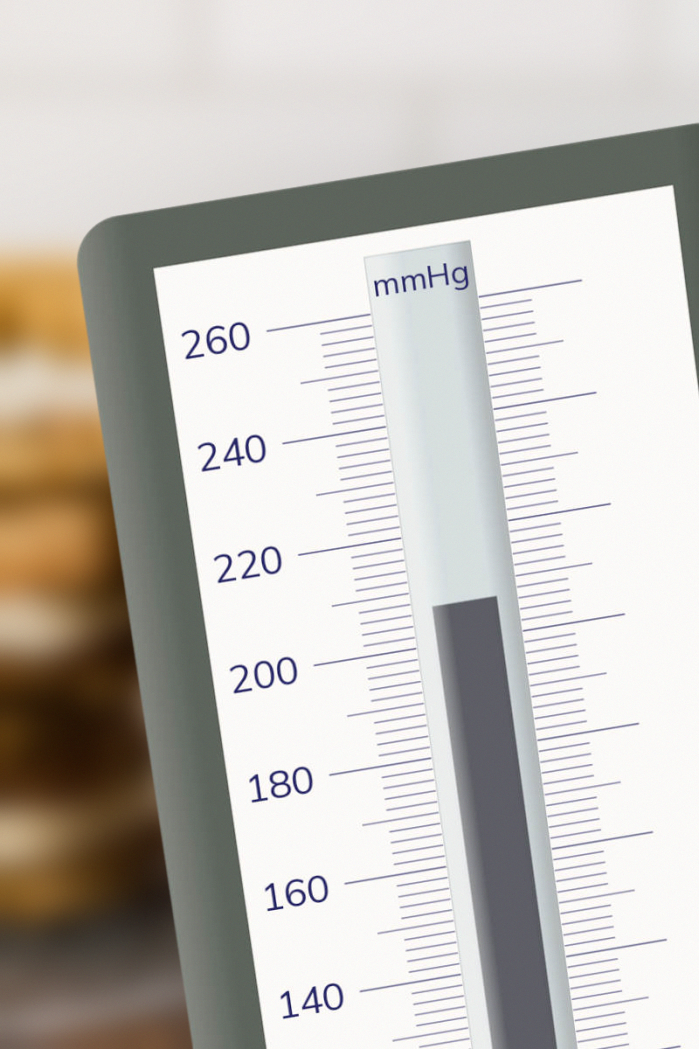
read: 207 mmHg
